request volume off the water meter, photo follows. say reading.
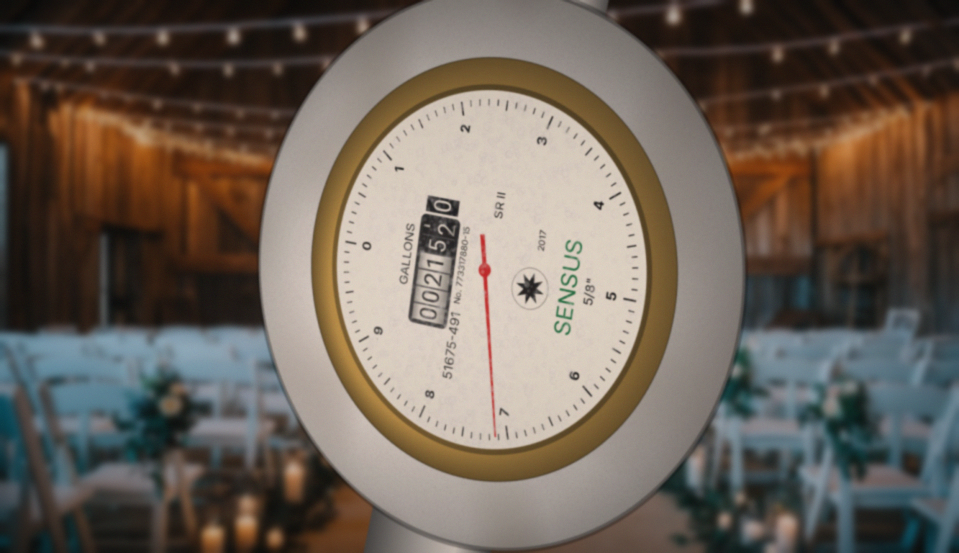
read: 21517.1 gal
